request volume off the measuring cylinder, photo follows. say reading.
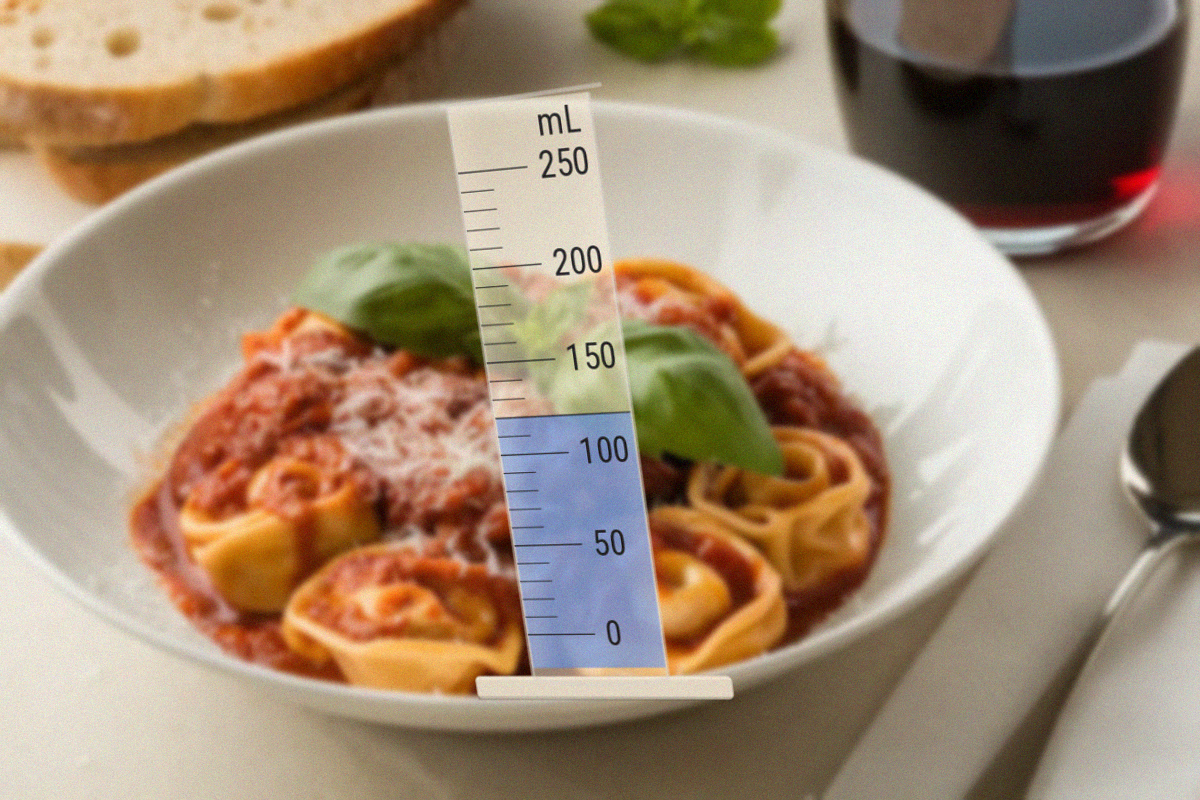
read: 120 mL
